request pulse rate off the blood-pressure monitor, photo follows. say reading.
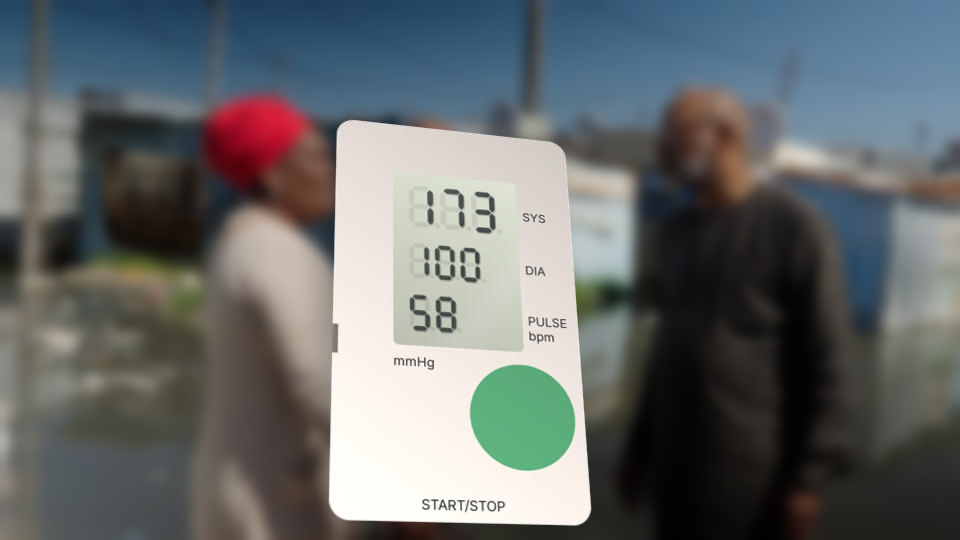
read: 58 bpm
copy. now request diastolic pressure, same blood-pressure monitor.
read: 100 mmHg
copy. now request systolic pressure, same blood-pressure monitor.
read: 173 mmHg
